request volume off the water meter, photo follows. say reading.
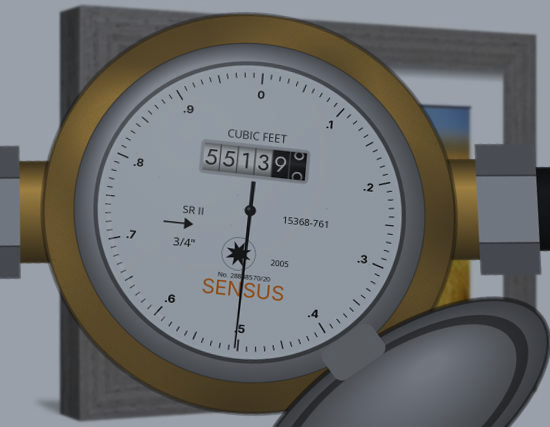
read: 551398.50 ft³
